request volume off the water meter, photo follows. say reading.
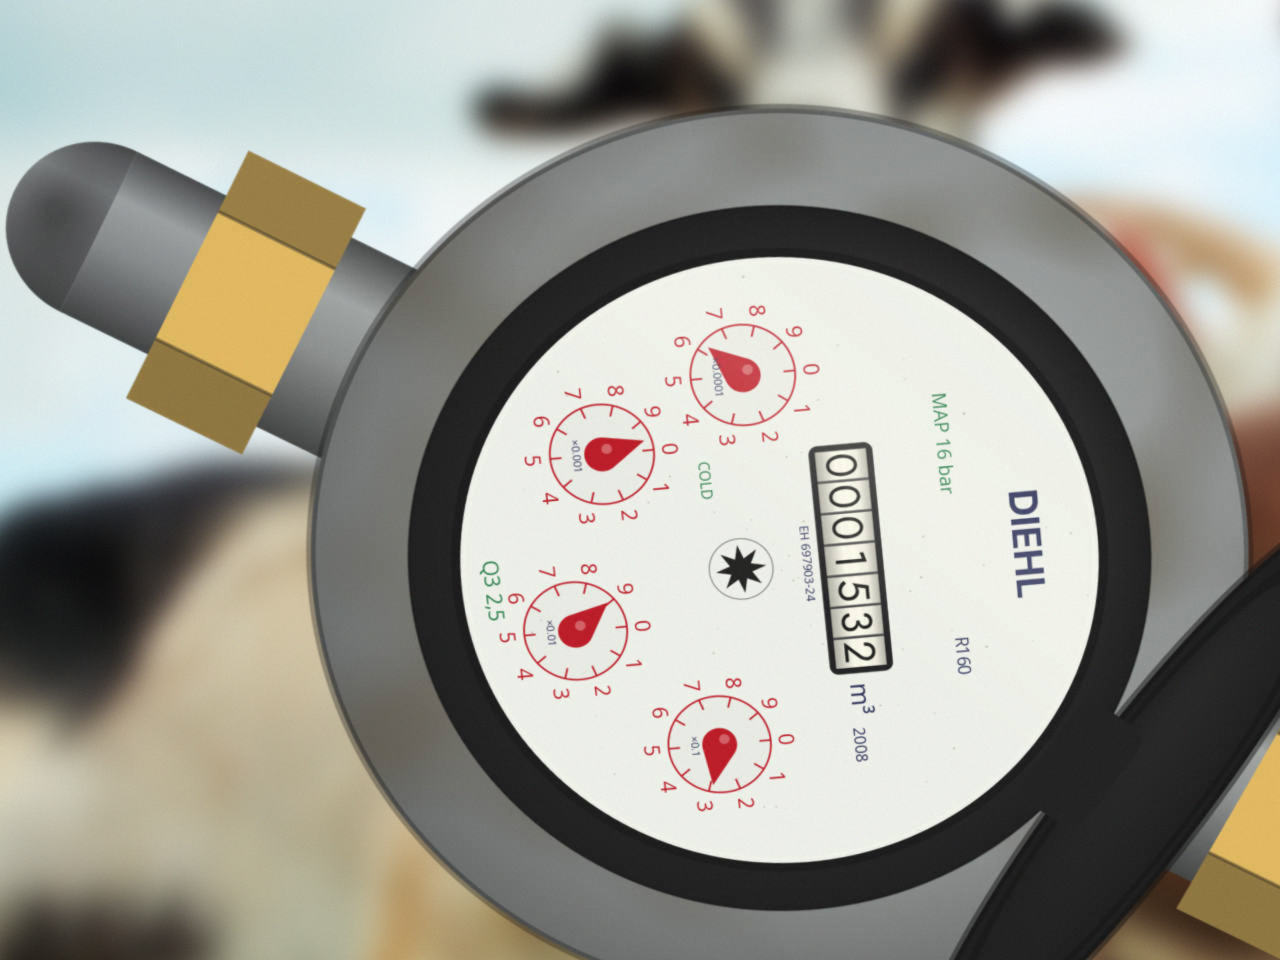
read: 1532.2896 m³
